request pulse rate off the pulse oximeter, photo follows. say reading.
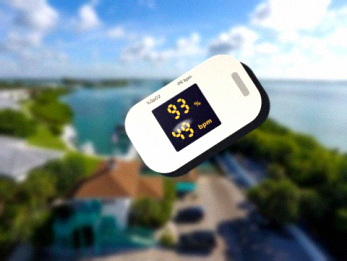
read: 49 bpm
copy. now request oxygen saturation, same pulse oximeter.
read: 93 %
